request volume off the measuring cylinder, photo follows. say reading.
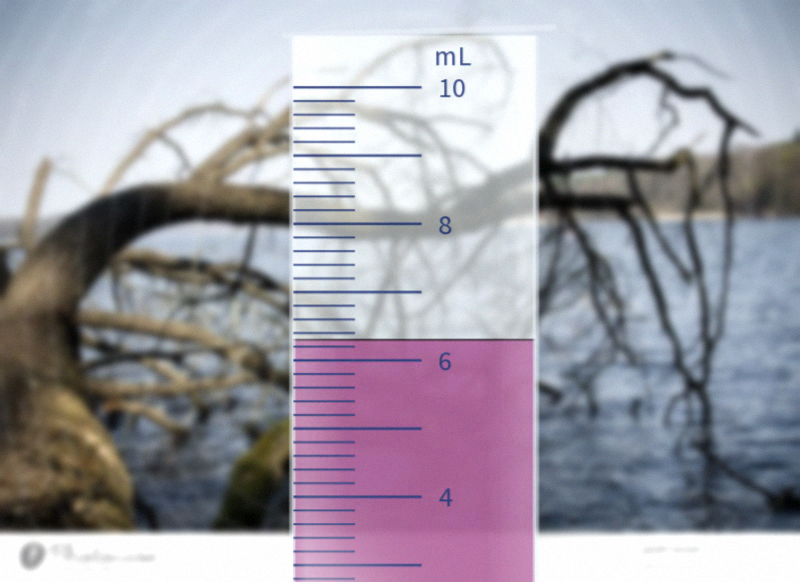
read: 6.3 mL
